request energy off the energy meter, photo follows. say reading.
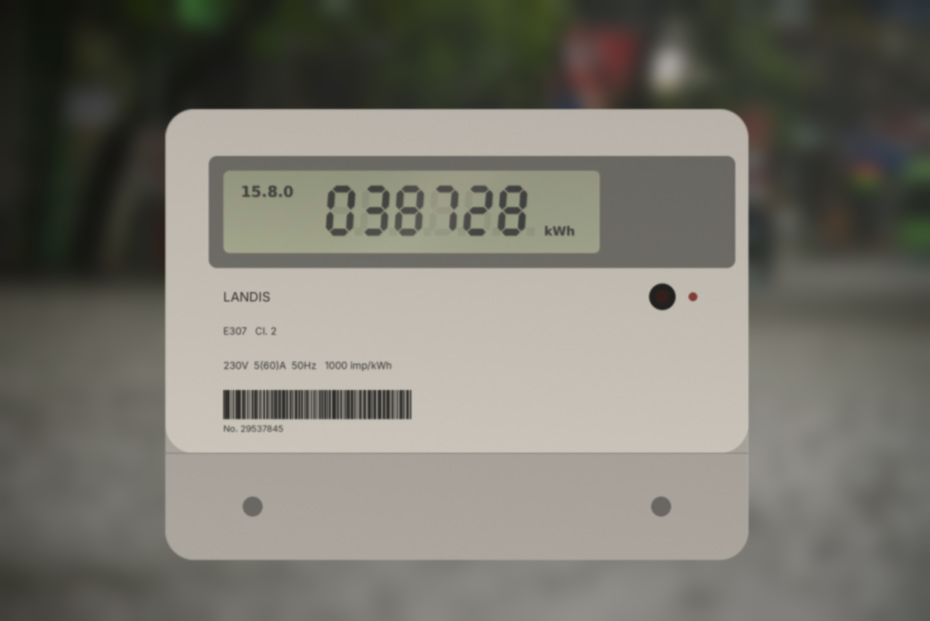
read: 38728 kWh
